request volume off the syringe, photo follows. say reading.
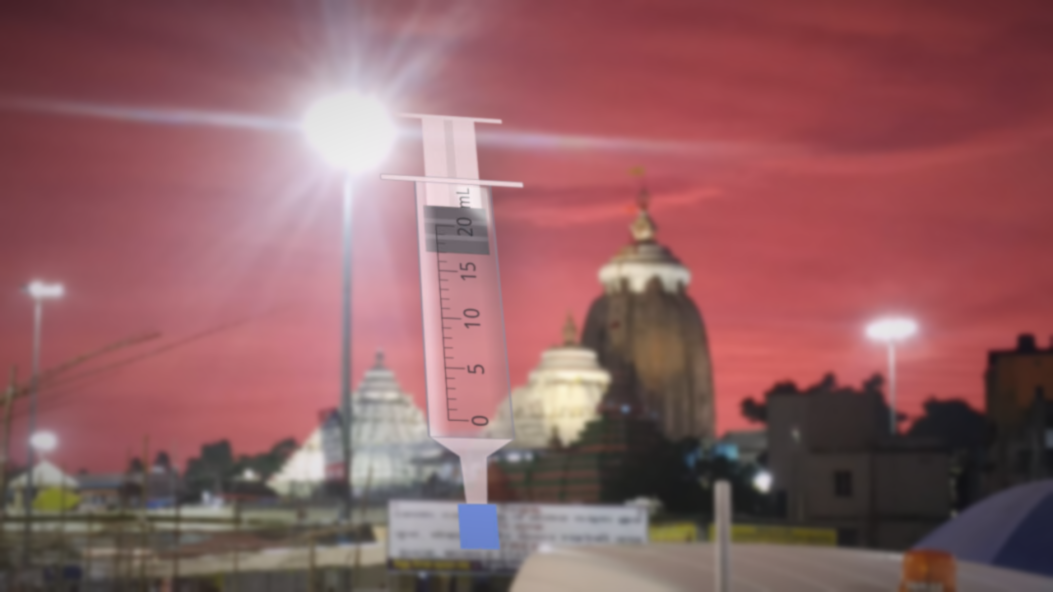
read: 17 mL
